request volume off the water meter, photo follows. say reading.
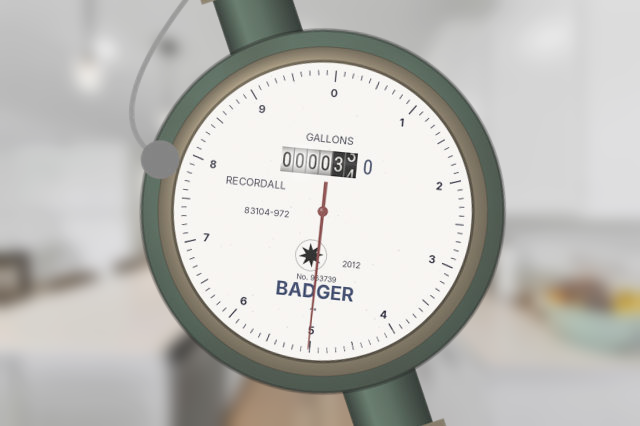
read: 335.0 gal
